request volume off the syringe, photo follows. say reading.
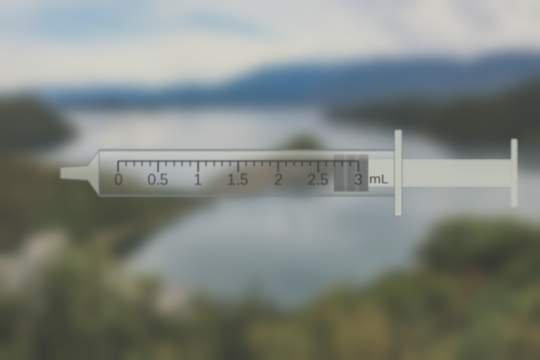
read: 2.7 mL
